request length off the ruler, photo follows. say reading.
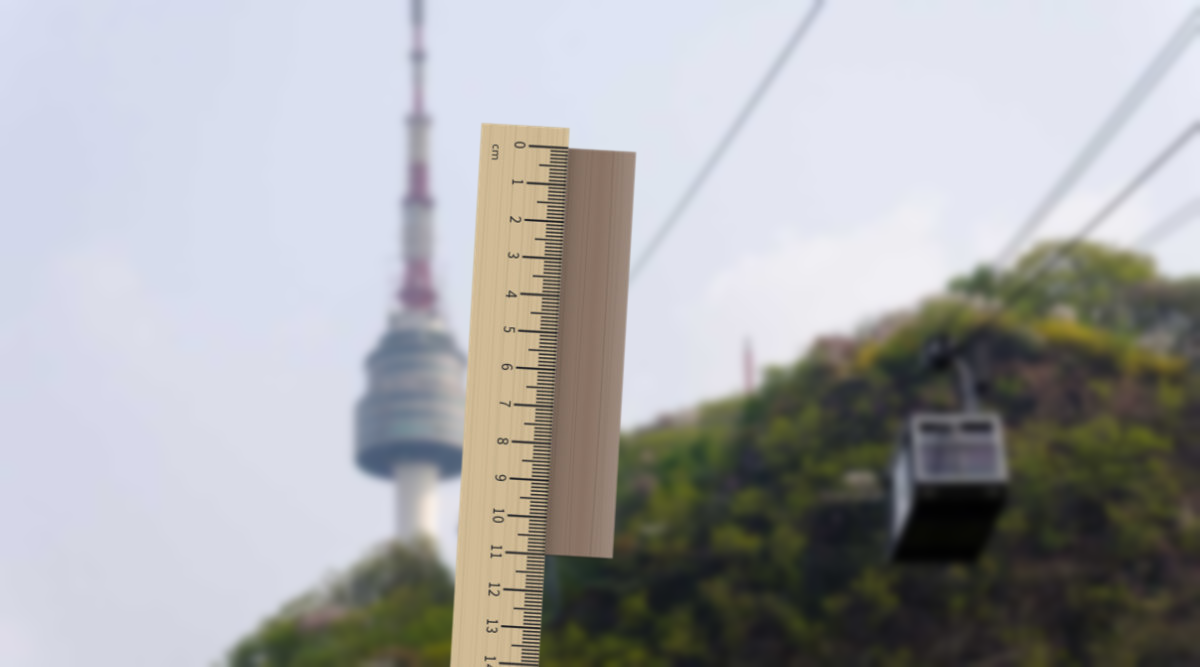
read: 11 cm
